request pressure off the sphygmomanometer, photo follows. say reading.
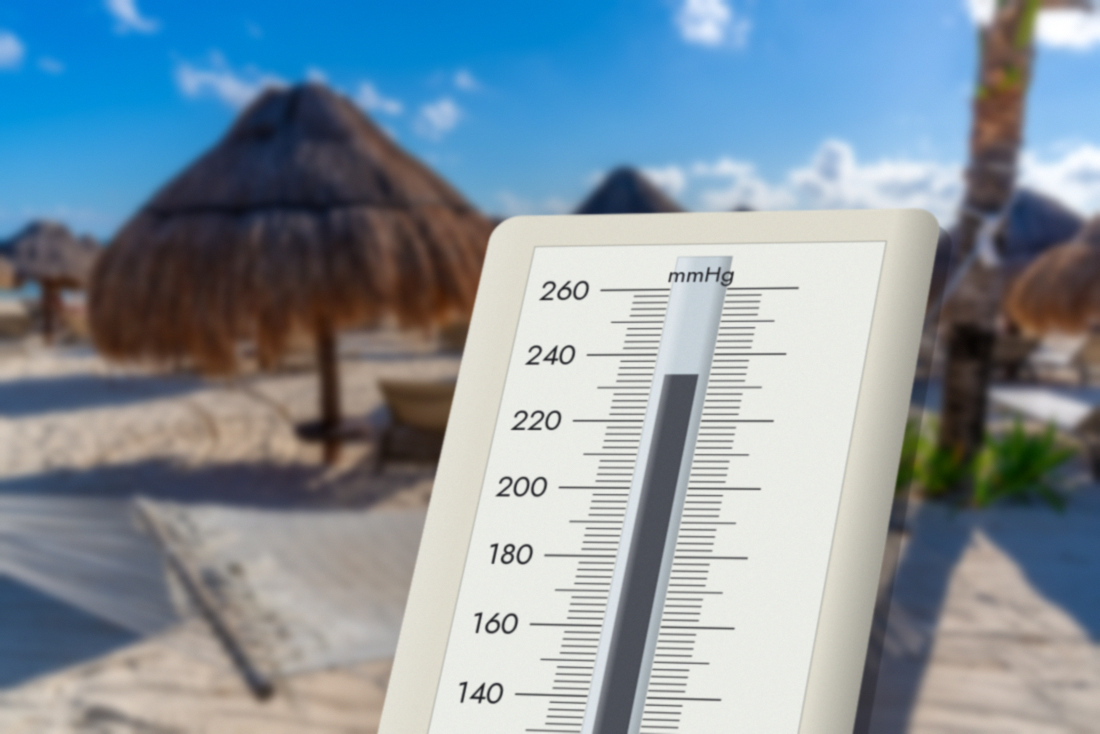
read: 234 mmHg
